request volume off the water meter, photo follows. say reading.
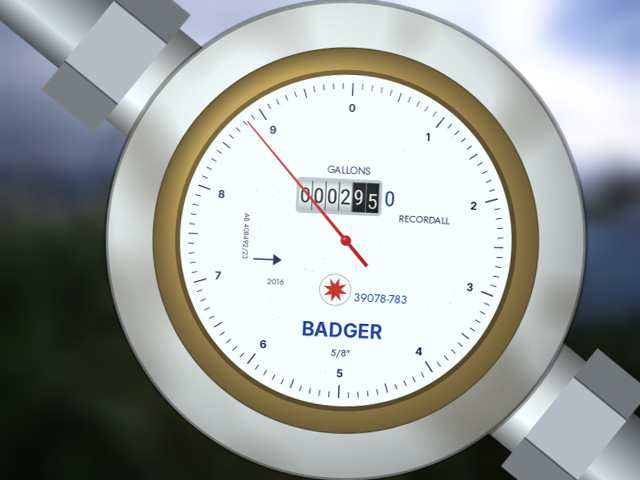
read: 2948.8 gal
